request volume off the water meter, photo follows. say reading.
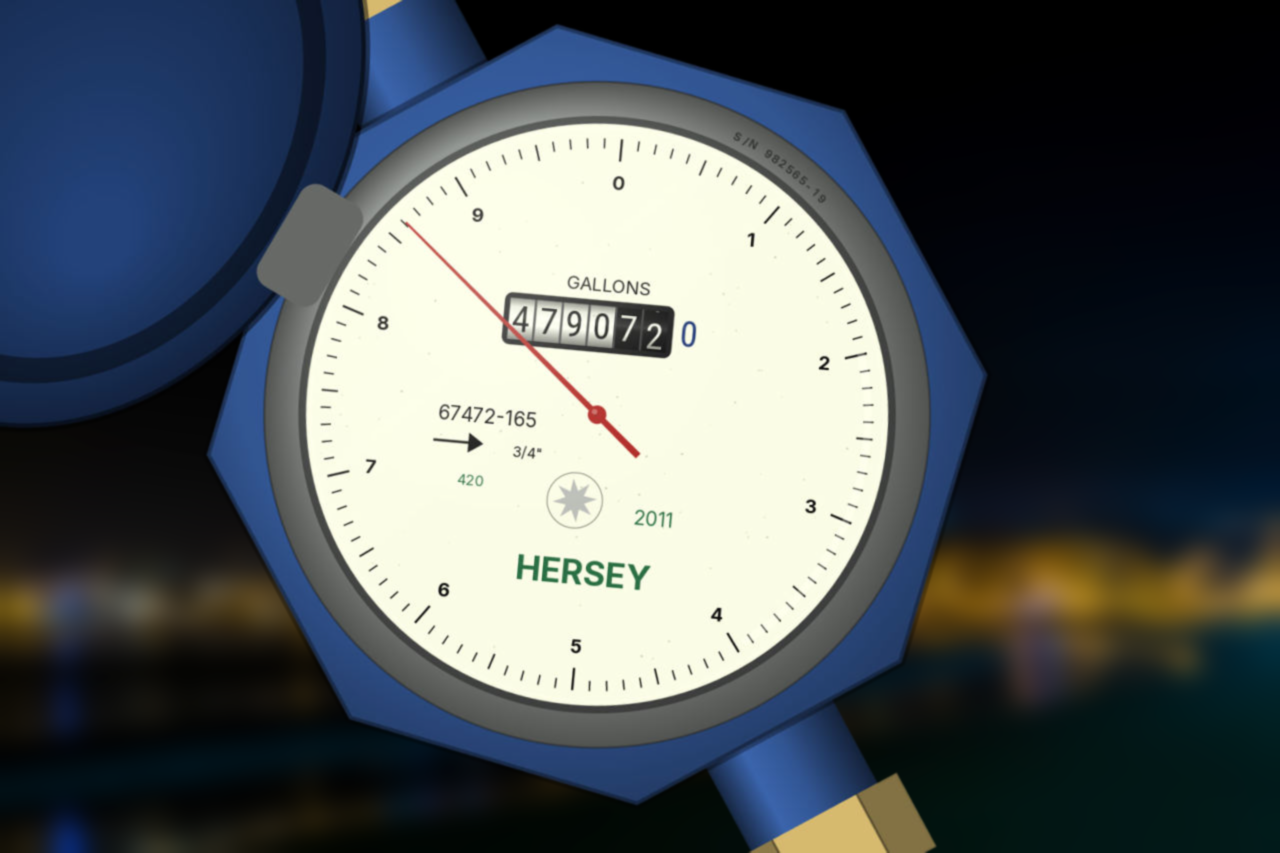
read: 4790718.6 gal
